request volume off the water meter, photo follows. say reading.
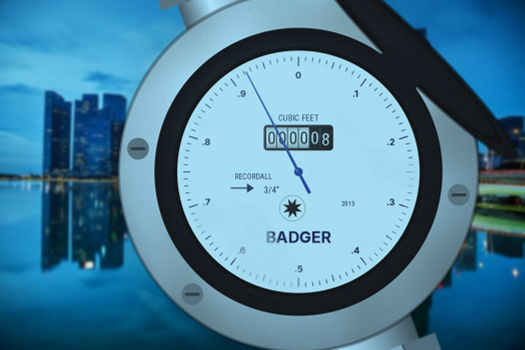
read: 7.92 ft³
